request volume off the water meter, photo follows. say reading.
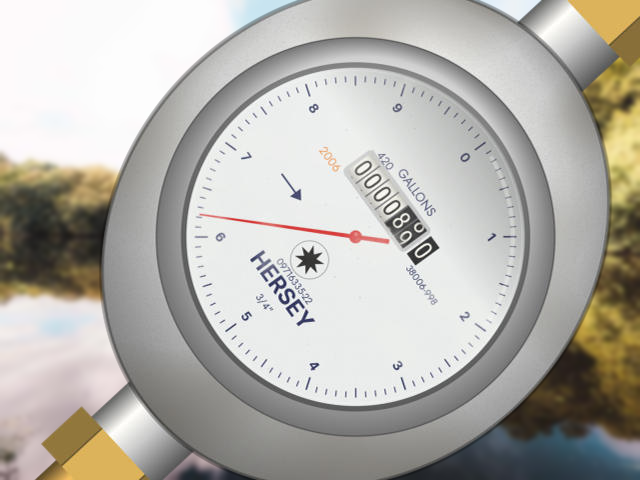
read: 886.2 gal
